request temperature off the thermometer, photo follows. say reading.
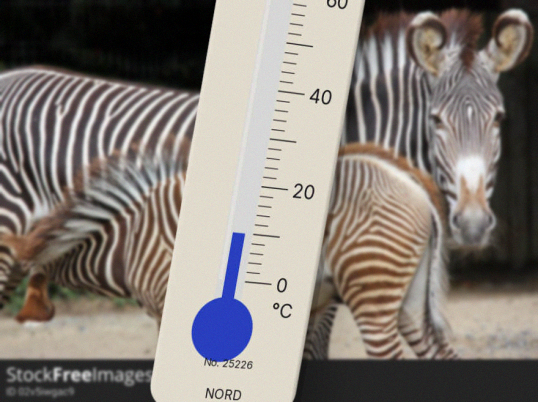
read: 10 °C
